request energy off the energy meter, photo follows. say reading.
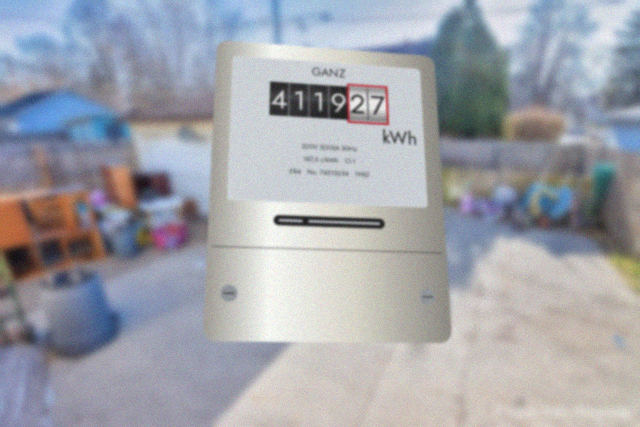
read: 4119.27 kWh
